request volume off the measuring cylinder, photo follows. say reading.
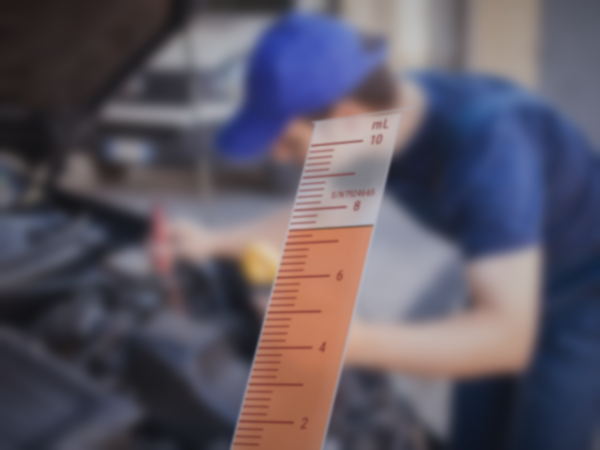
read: 7.4 mL
